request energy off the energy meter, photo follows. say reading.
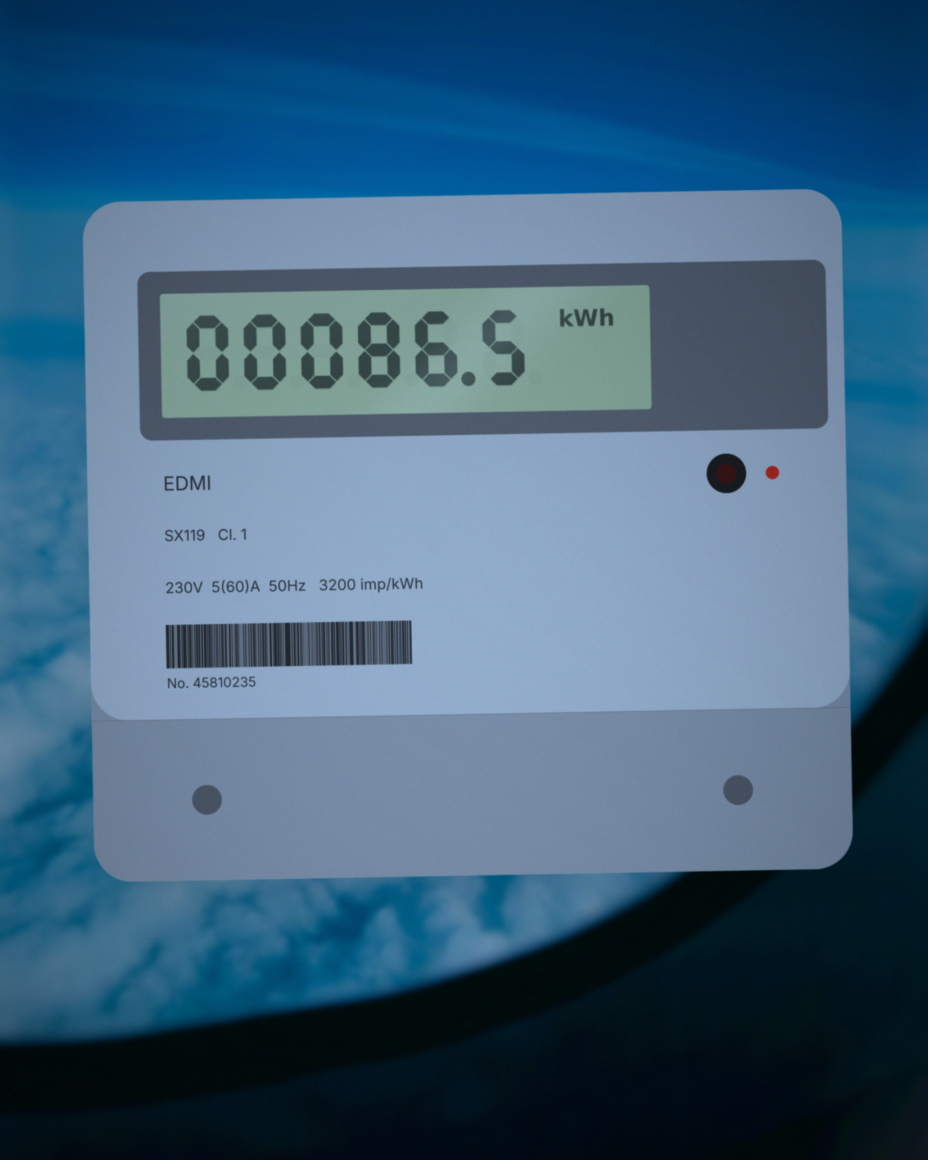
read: 86.5 kWh
